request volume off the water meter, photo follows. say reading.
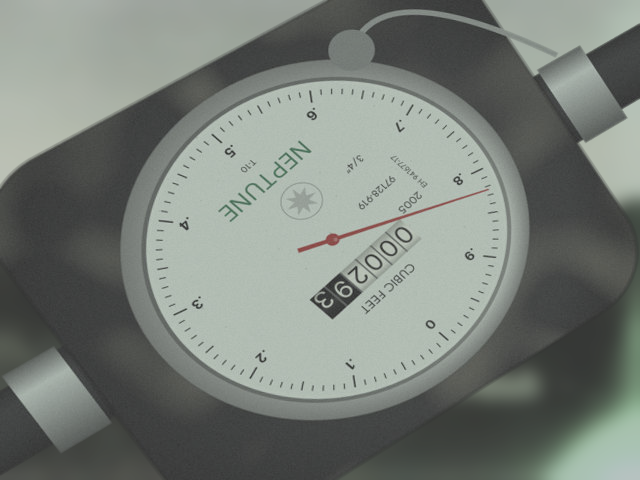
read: 292.82 ft³
